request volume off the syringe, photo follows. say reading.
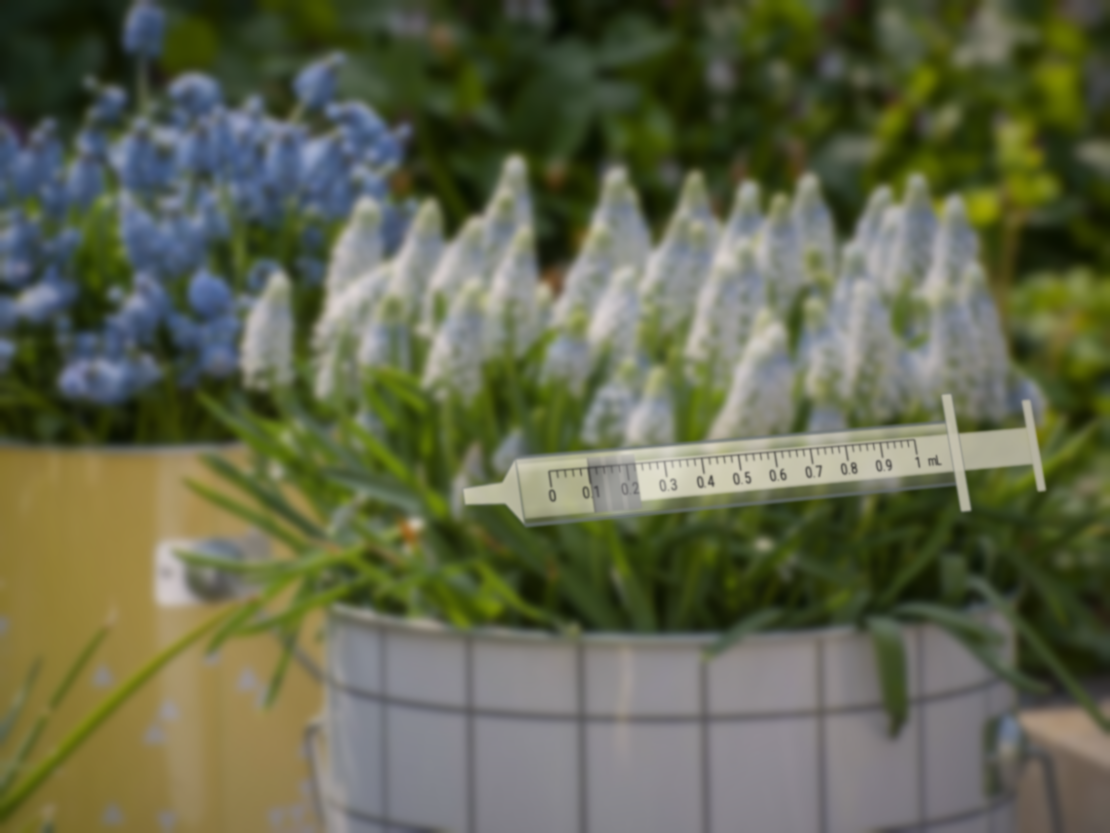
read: 0.1 mL
